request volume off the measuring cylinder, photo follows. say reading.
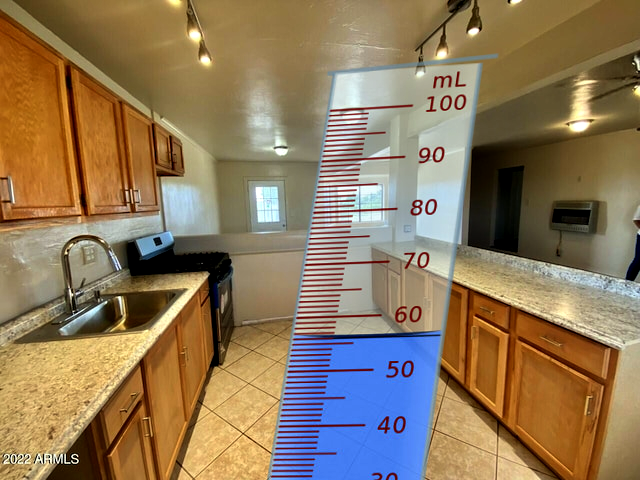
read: 56 mL
